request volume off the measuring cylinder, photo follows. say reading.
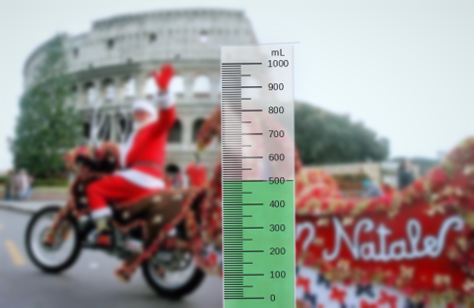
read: 500 mL
